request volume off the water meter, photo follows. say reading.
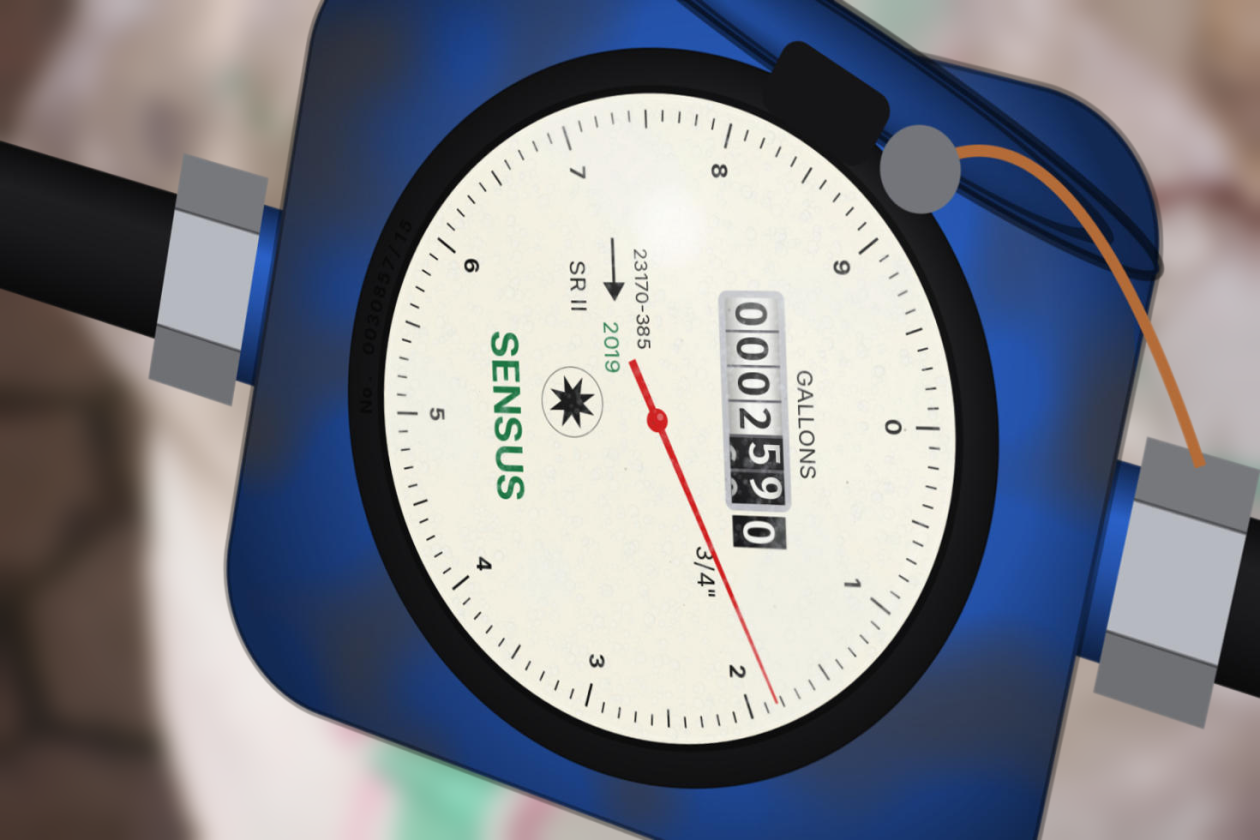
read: 2591.8 gal
